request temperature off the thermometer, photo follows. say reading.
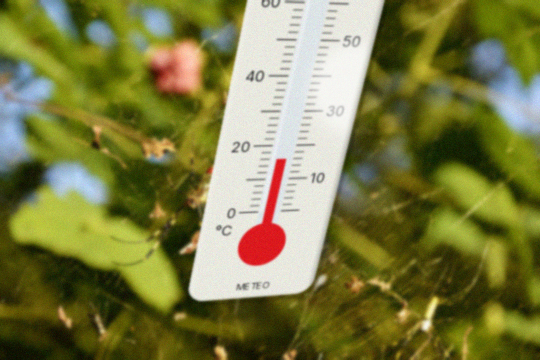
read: 16 °C
